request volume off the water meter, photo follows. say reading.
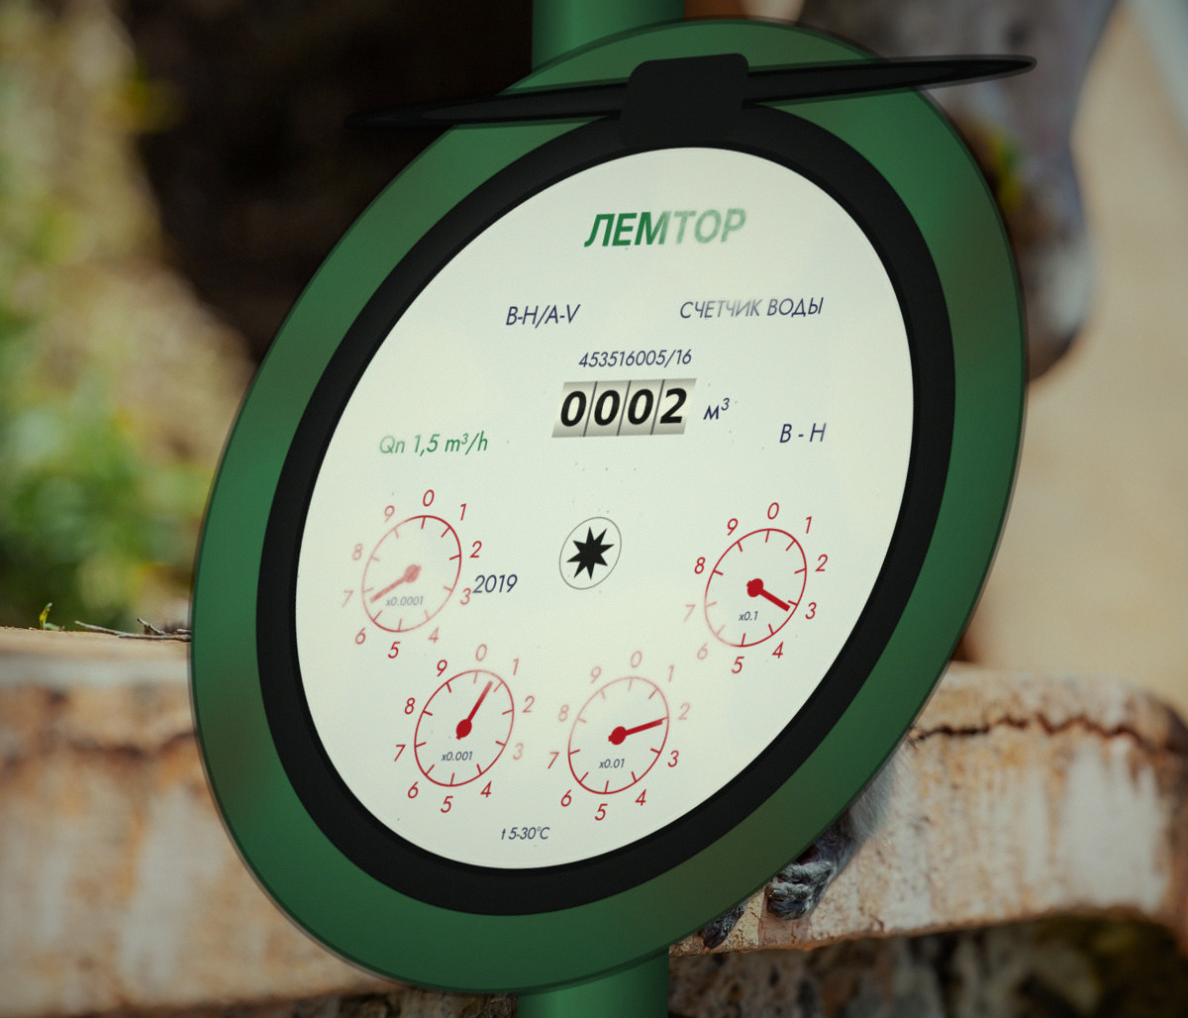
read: 2.3206 m³
